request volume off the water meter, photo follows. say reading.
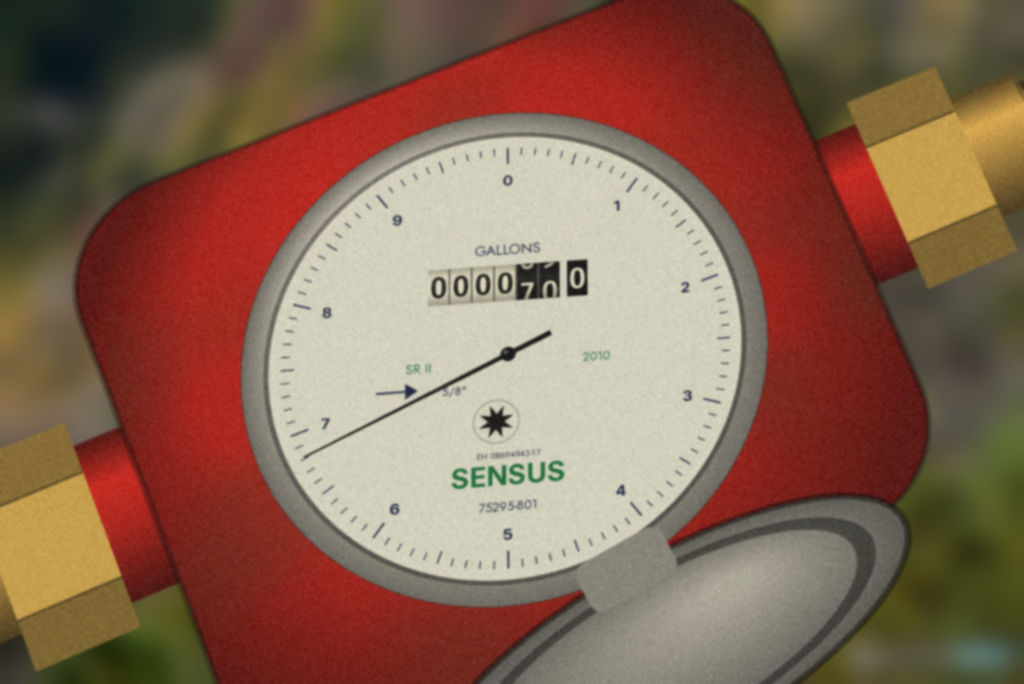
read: 696.8 gal
